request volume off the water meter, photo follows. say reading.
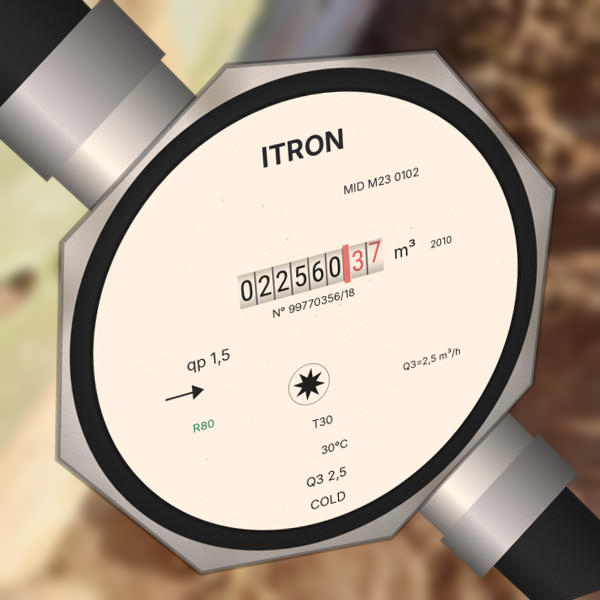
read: 22560.37 m³
